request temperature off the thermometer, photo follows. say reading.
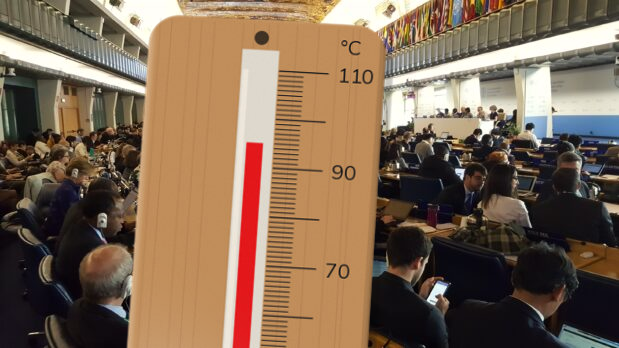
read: 95 °C
